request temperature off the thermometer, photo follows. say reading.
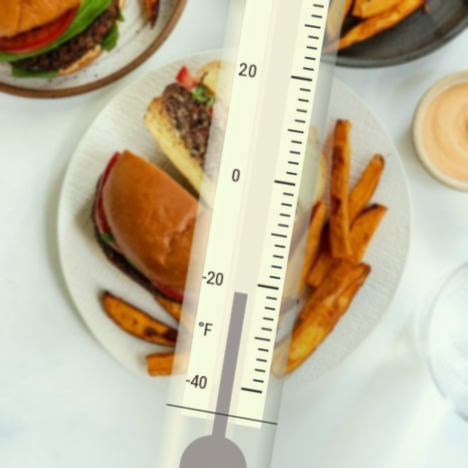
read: -22 °F
